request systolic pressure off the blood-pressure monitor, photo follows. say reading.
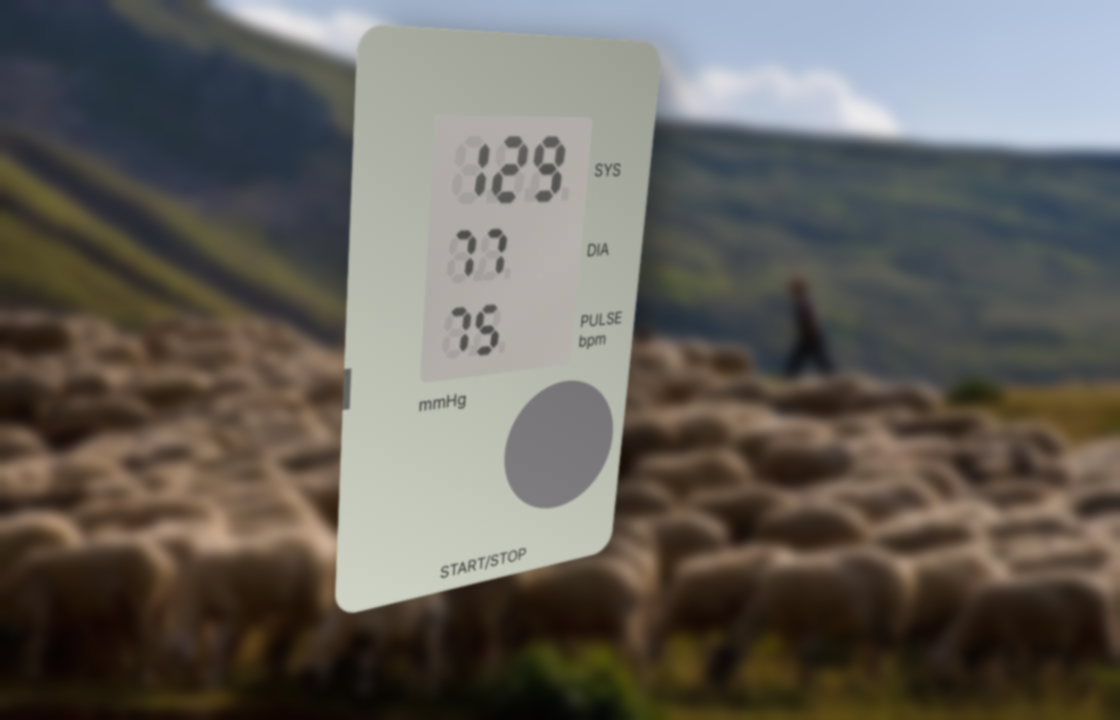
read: 129 mmHg
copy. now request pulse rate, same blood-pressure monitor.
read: 75 bpm
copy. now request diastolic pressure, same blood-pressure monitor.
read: 77 mmHg
